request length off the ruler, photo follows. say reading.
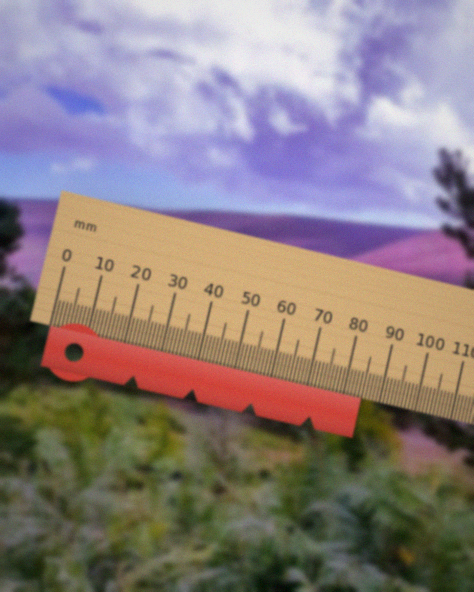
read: 85 mm
